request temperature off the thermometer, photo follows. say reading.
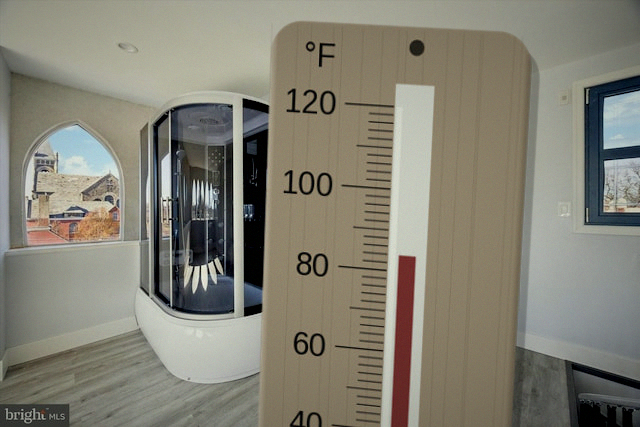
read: 84 °F
